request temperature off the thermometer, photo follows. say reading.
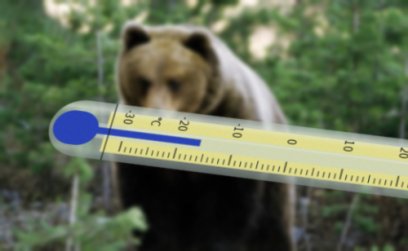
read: -16 °C
